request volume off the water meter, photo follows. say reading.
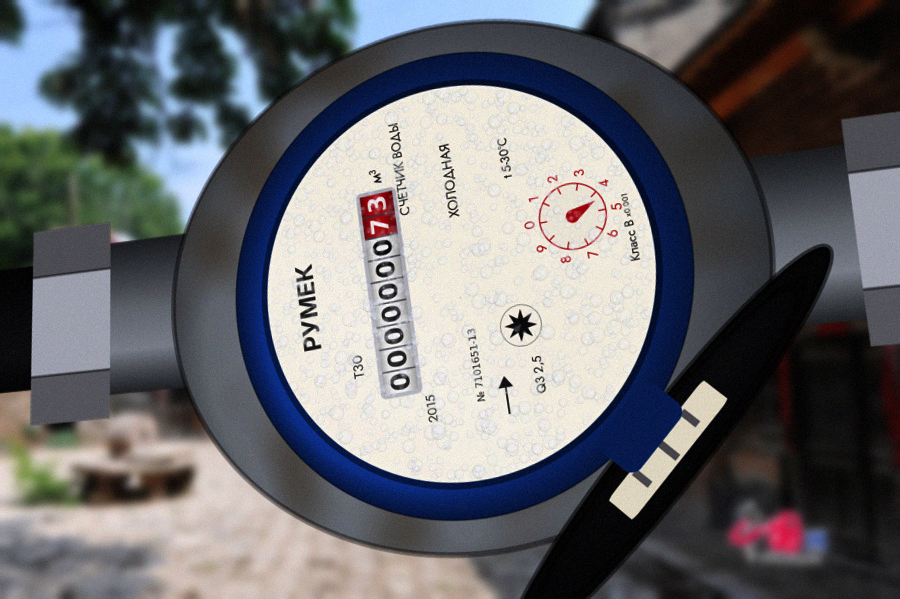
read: 0.734 m³
